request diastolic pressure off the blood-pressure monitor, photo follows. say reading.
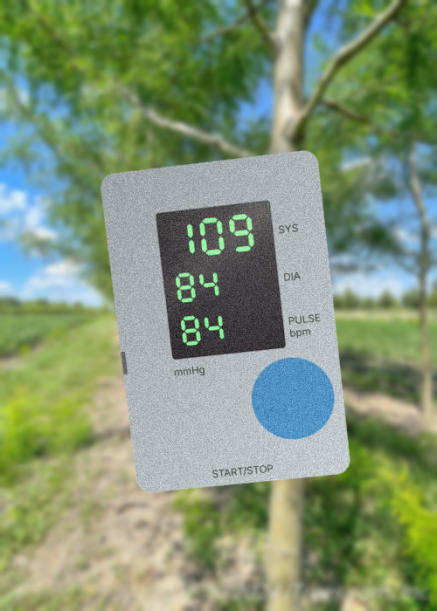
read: 84 mmHg
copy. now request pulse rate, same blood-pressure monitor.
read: 84 bpm
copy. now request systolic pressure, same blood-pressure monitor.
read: 109 mmHg
